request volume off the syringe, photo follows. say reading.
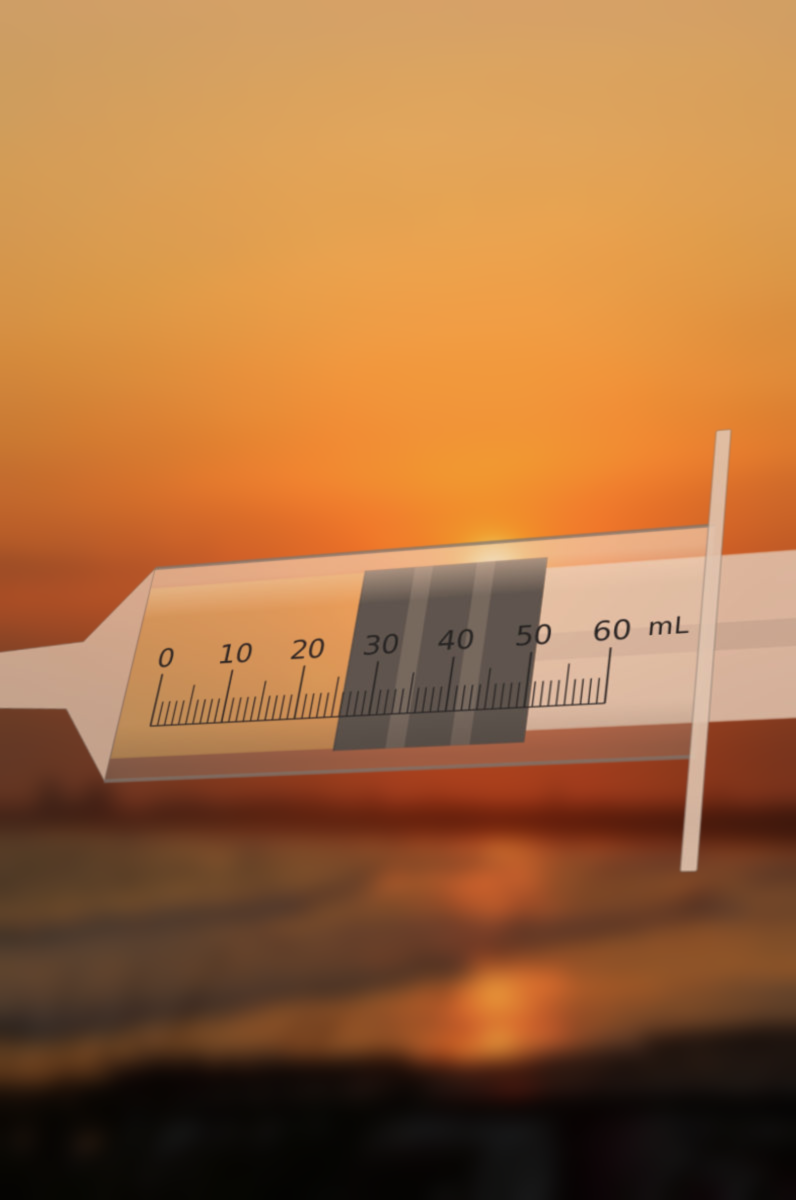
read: 26 mL
